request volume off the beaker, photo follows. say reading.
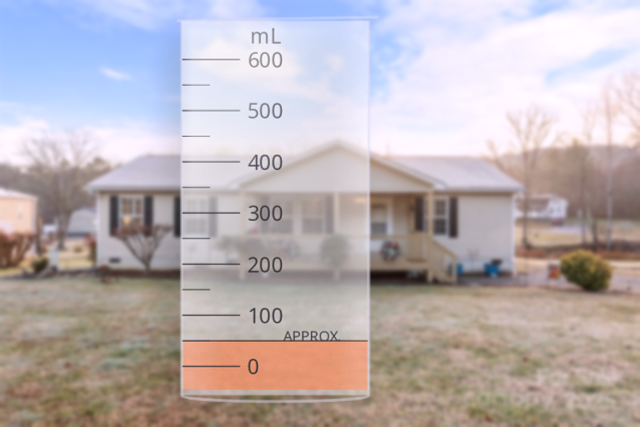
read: 50 mL
